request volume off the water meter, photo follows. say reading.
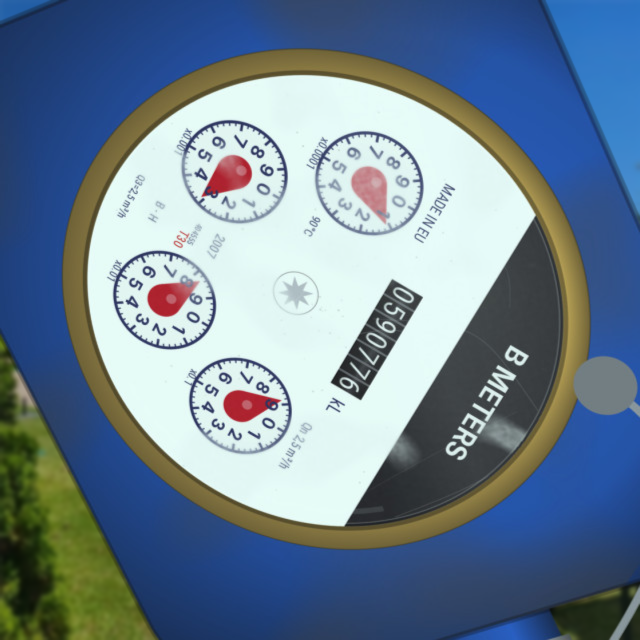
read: 590776.8831 kL
